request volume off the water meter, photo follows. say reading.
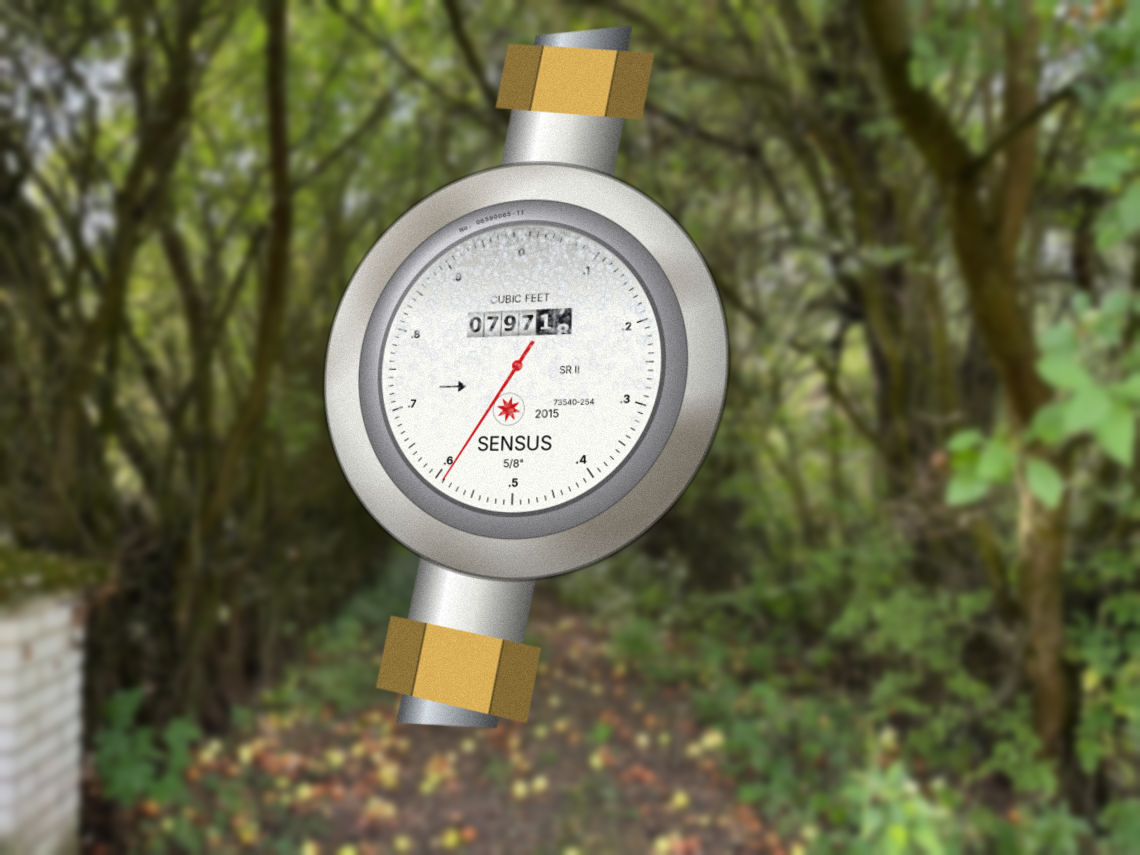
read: 79717.59 ft³
